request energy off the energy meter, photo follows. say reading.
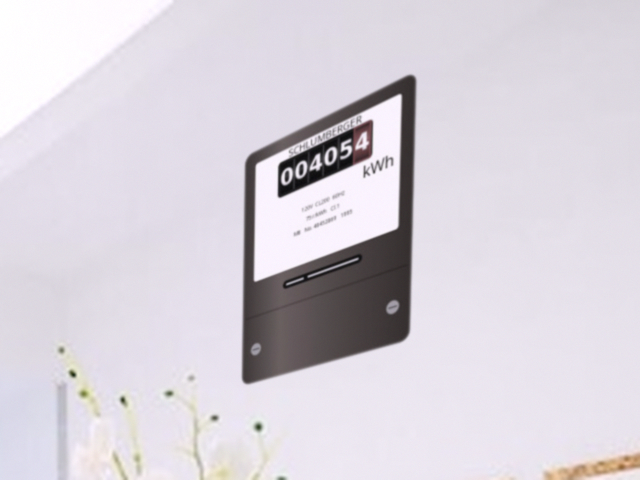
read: 405.4 kWh
